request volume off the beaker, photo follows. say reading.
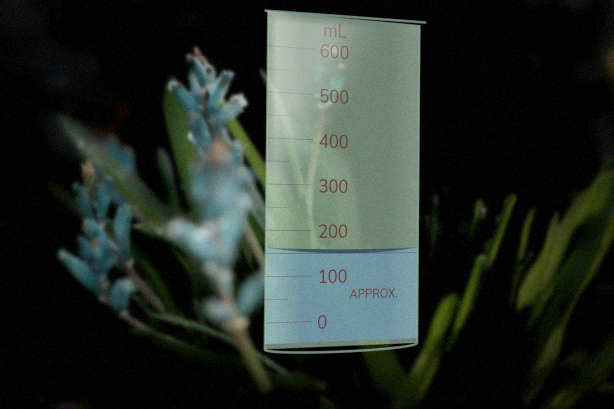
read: 150 mL
